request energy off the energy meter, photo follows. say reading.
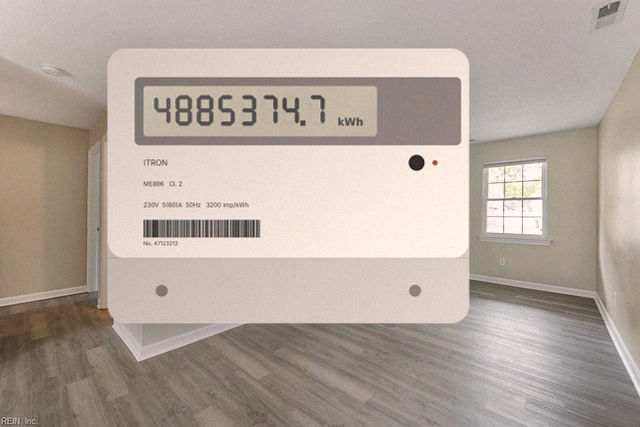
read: 4885374.7 kWh
